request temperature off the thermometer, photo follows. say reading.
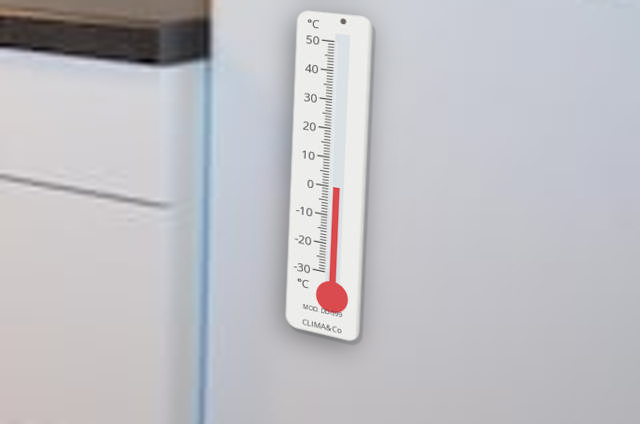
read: 0 °C
